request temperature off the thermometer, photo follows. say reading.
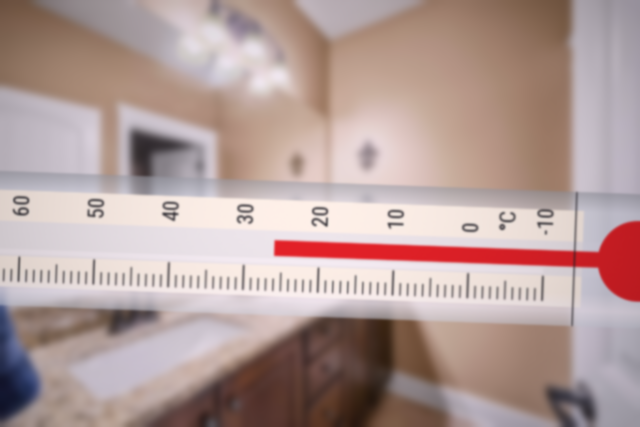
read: 26 °C
